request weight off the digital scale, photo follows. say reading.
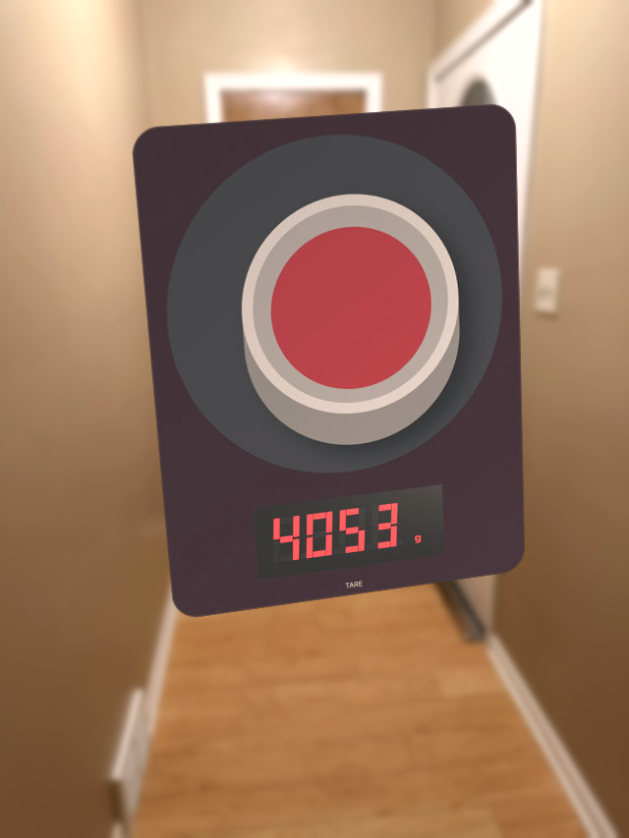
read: 4053 g
